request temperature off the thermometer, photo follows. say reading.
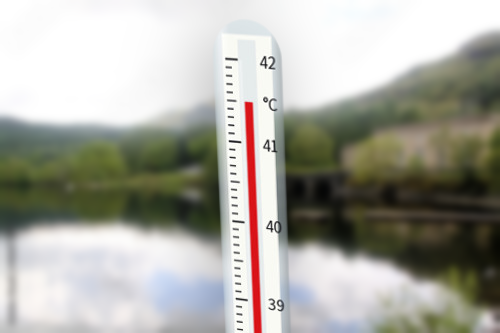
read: 41.5 °C
